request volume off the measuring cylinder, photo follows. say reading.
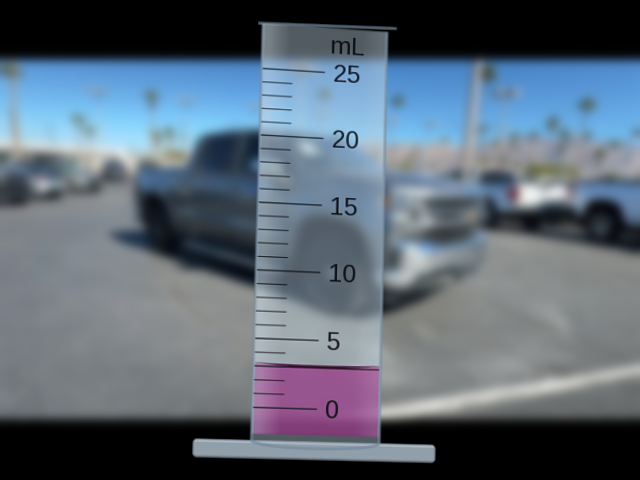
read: 3 mL
